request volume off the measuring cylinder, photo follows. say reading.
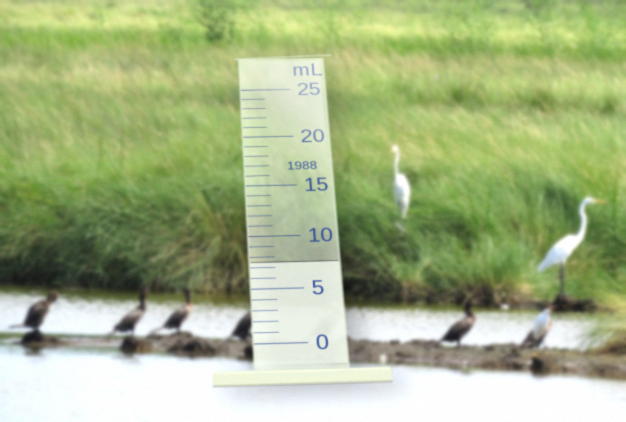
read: 7.5 mL
